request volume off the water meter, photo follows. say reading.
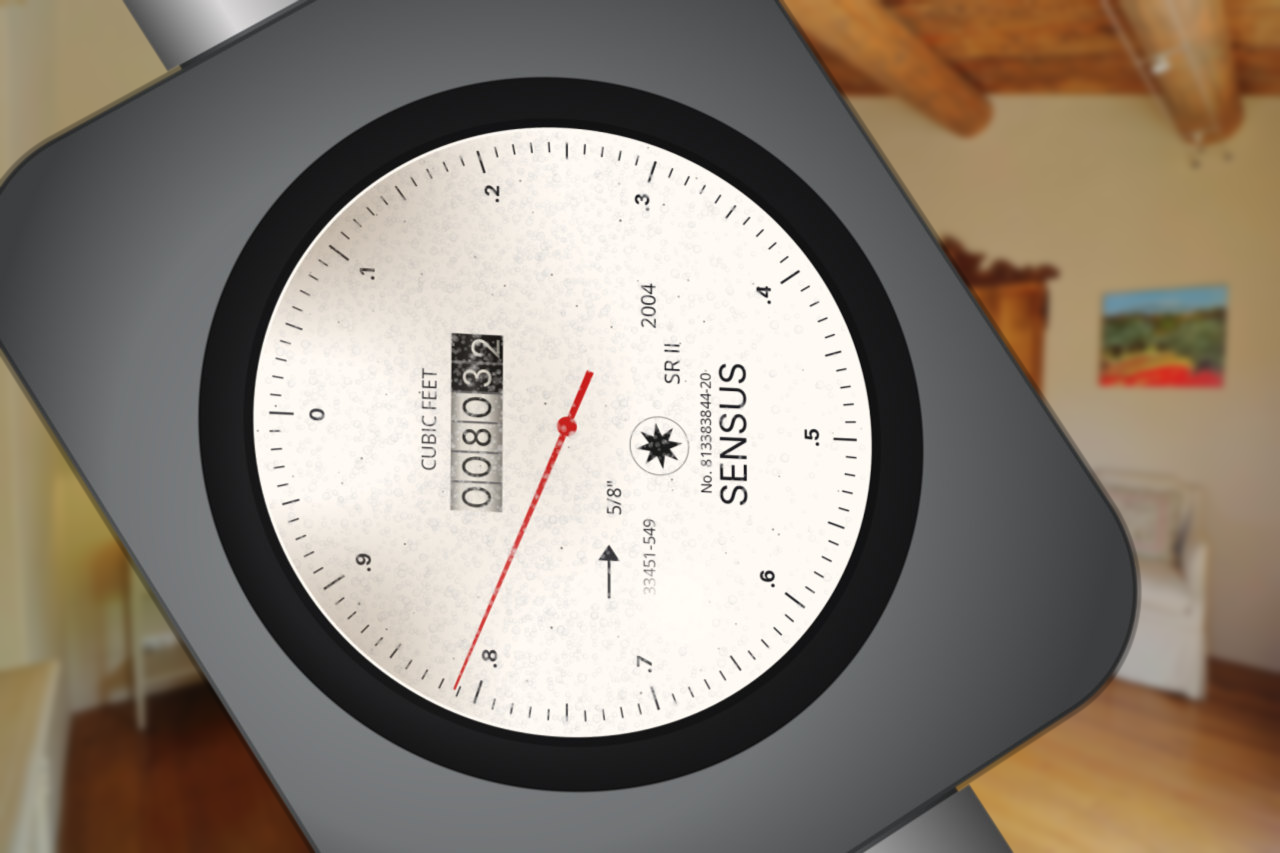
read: 8031.81 ft³
